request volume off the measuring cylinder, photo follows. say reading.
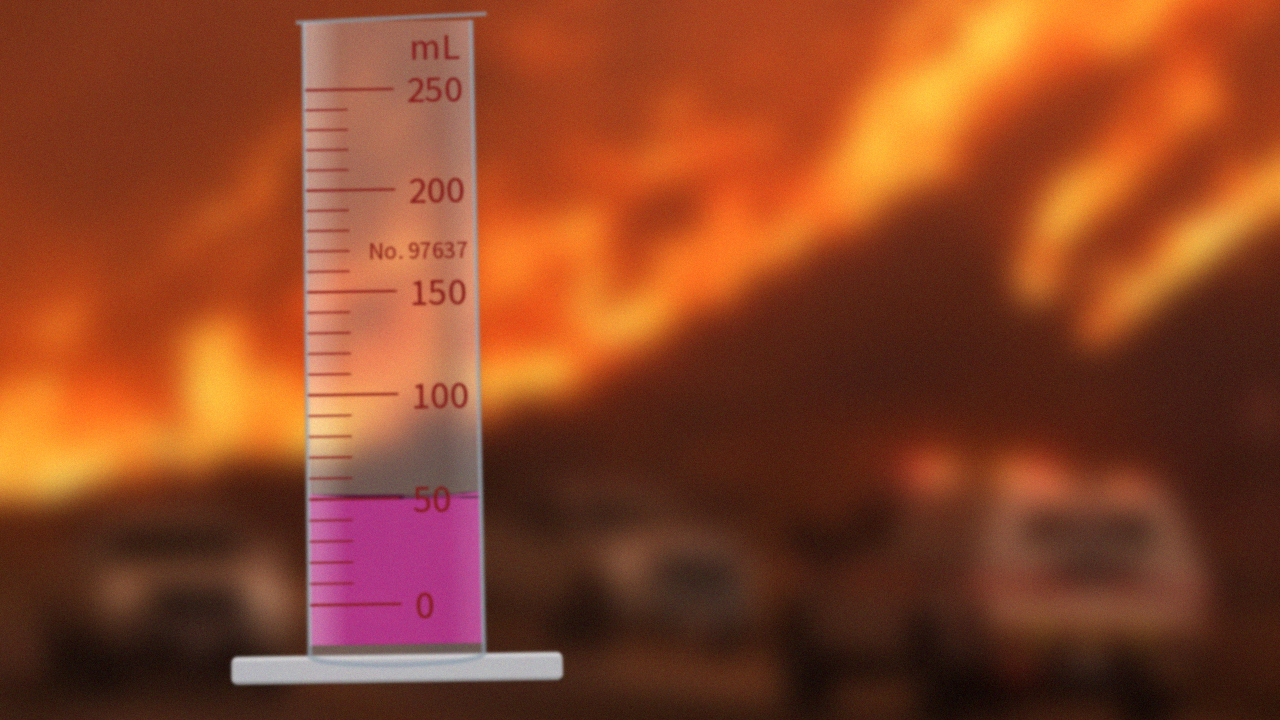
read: 50 mL
